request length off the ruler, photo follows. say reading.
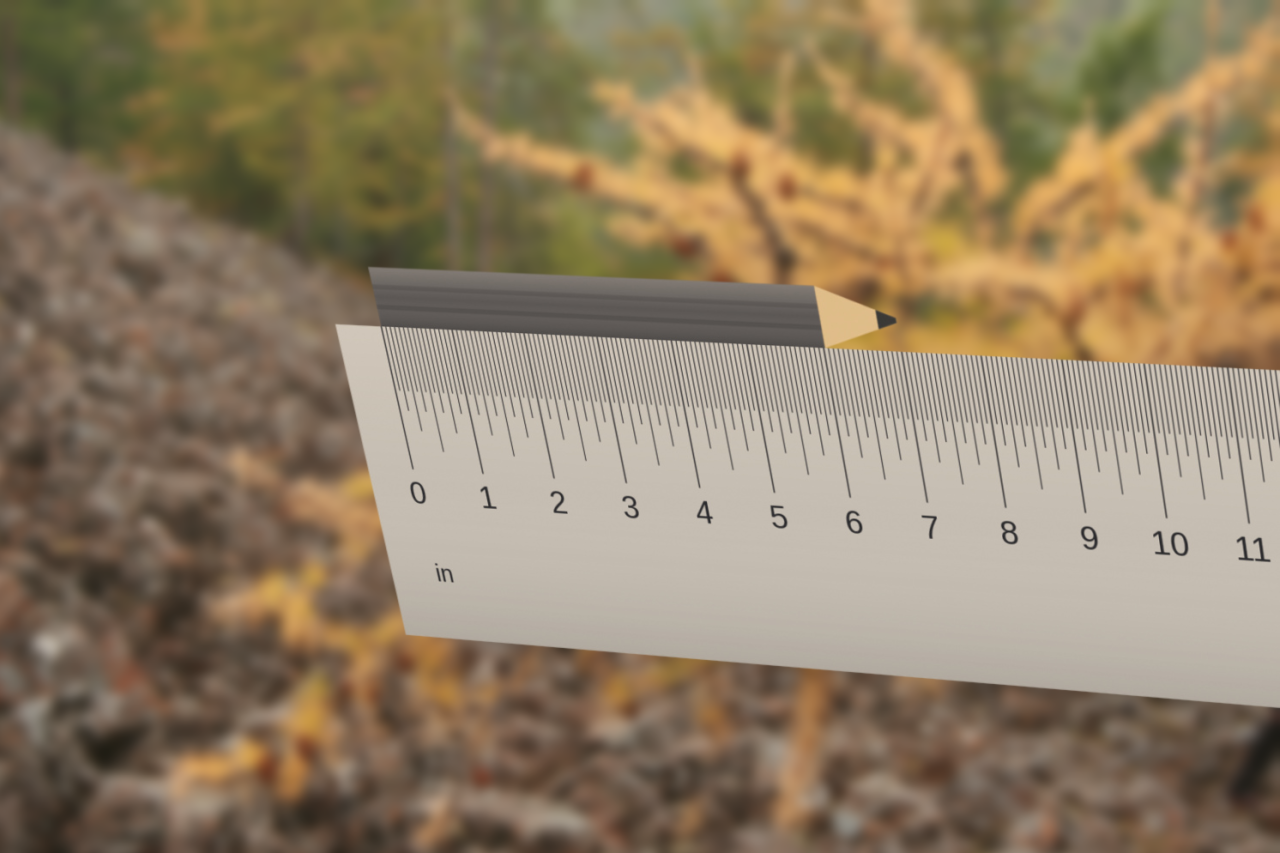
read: 7 in
